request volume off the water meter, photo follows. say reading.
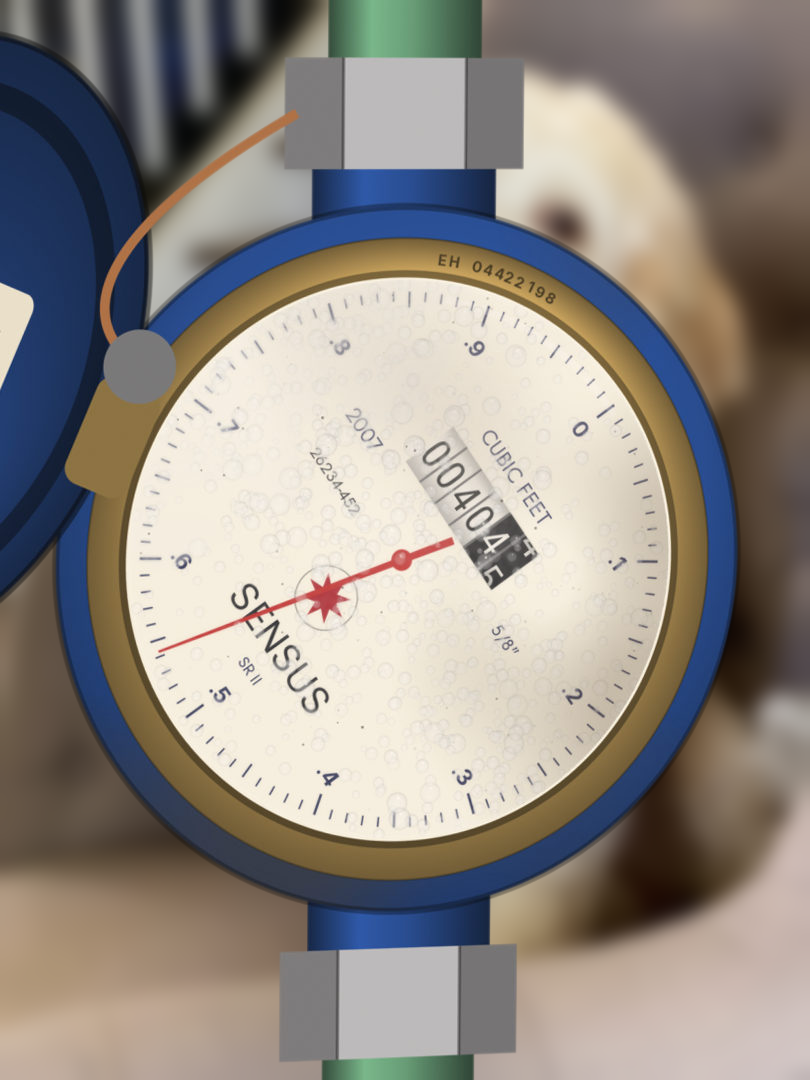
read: 4044.54 ft³
